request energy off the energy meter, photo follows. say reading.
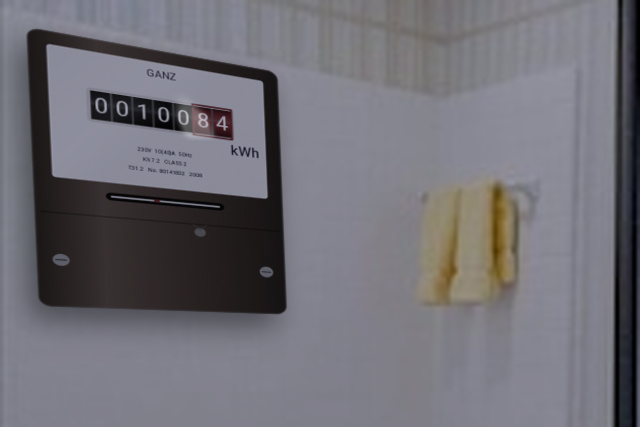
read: 100.84 kWh
